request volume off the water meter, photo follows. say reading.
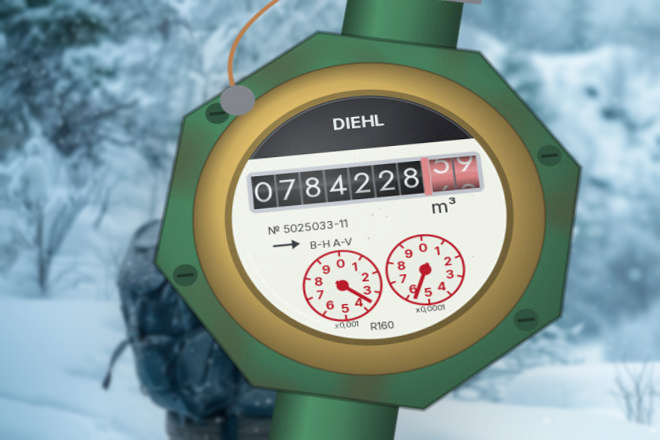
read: 784228.5935 m³
